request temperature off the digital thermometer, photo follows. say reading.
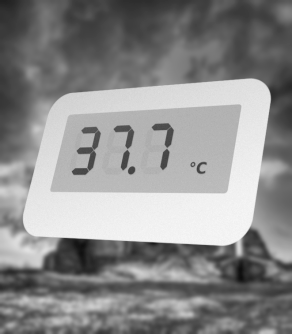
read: 37.7 °C
